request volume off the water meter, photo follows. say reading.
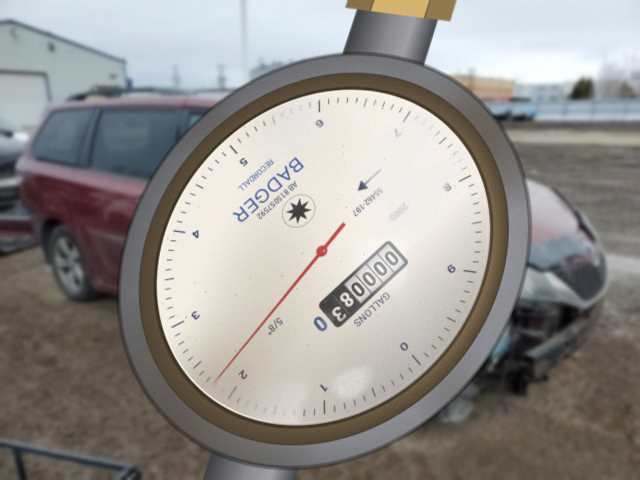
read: 832.2 gal
